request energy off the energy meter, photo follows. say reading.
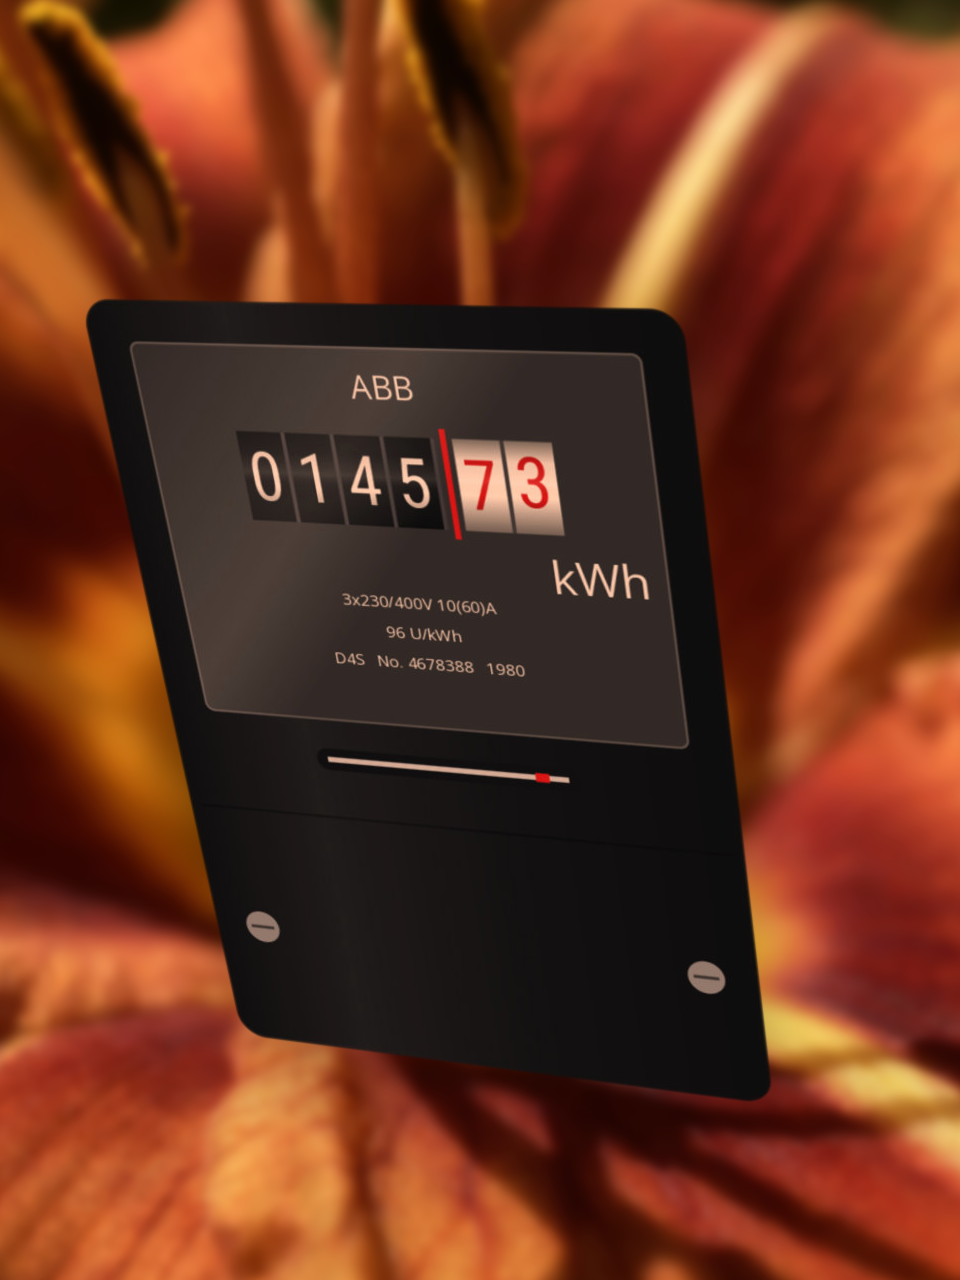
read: 145.73 kWh
